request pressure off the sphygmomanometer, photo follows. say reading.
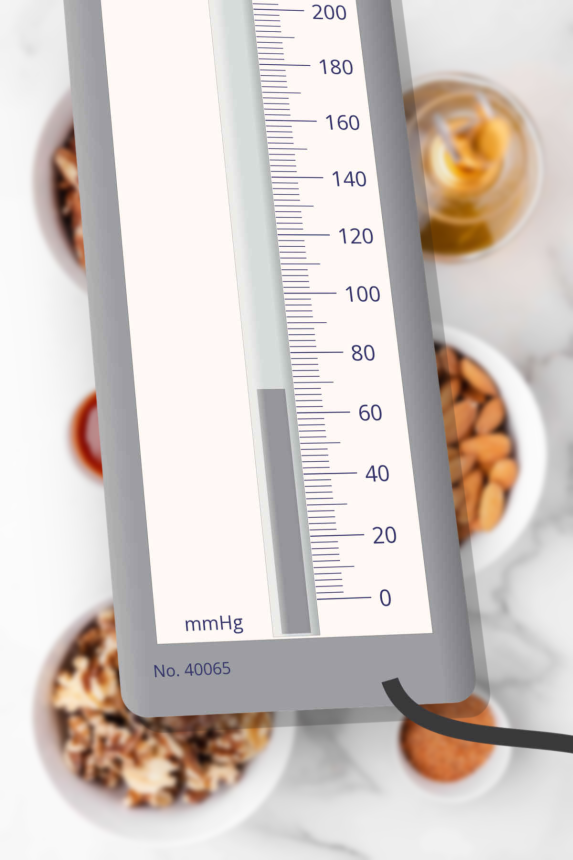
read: 68 mmHg
